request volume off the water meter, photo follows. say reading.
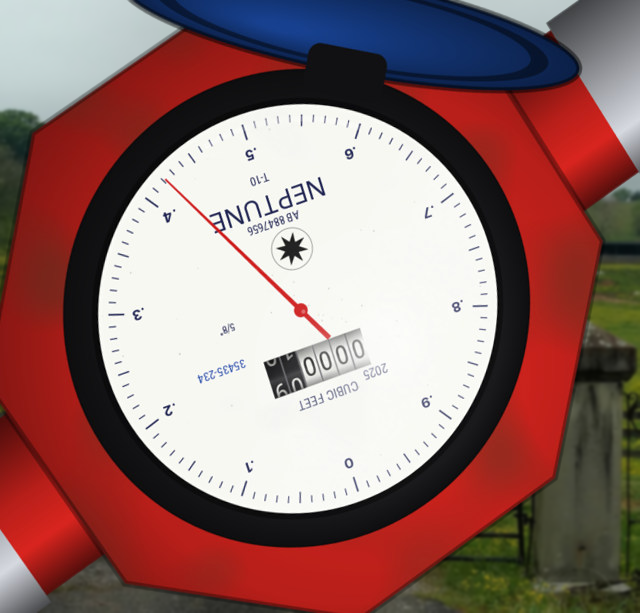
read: 9.42 ft³
